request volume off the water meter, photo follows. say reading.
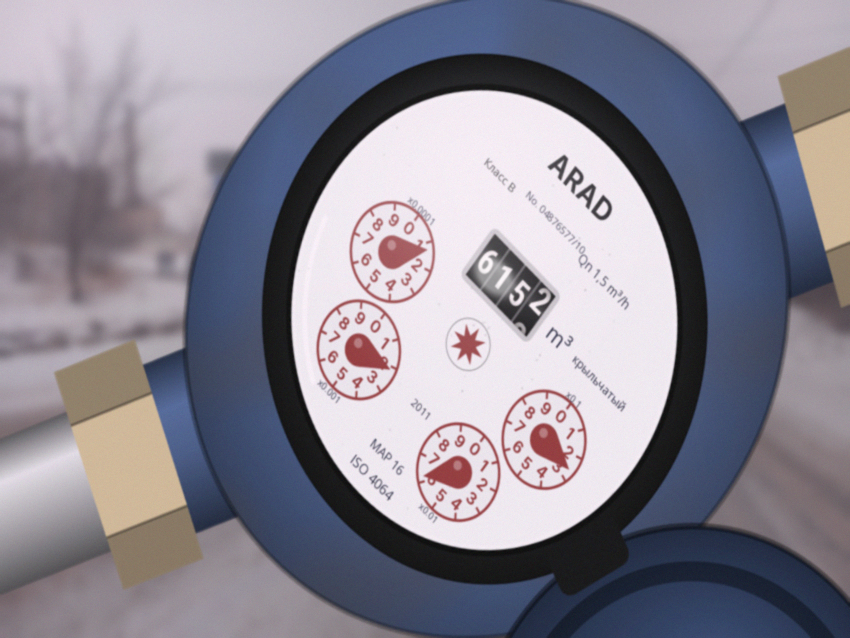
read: 6152.2621 m³
